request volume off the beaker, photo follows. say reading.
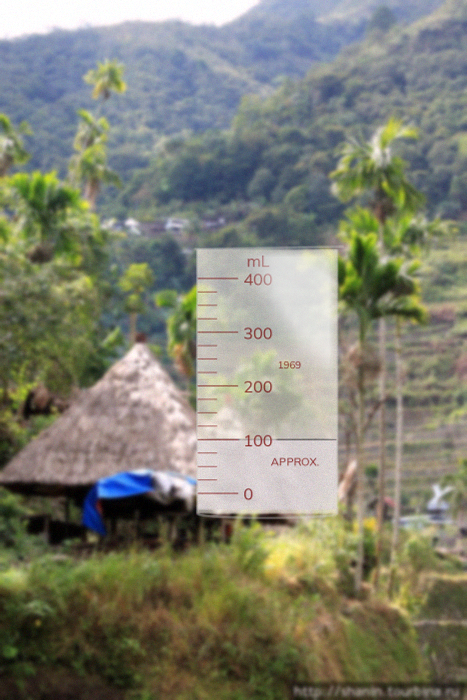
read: 100 mL
